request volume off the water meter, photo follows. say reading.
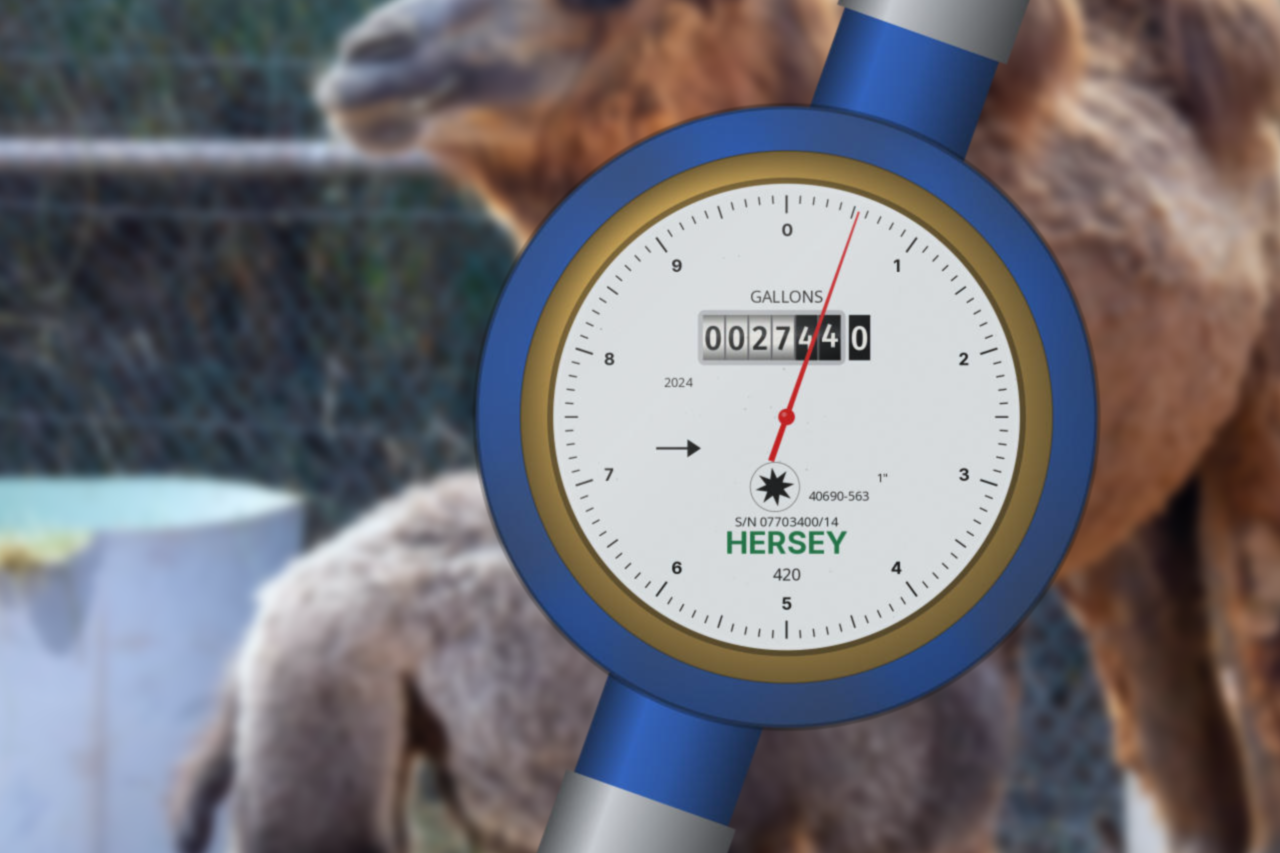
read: 27440.5 gal
